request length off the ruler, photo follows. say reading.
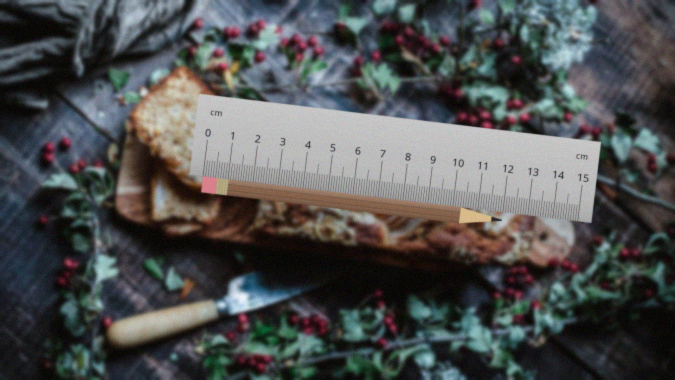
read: 12 cm
